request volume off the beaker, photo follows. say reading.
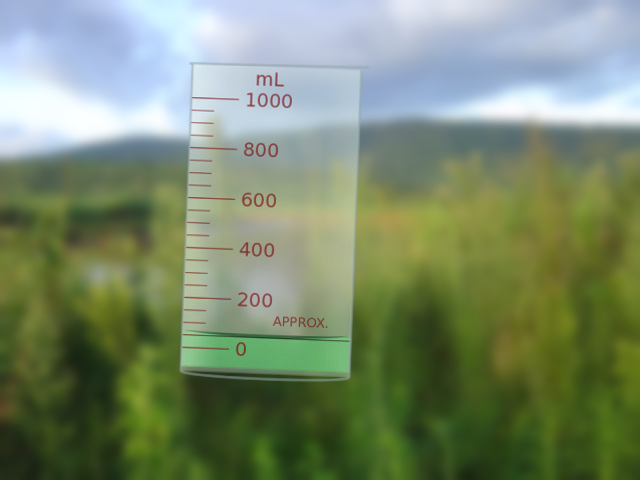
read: 50 mL
